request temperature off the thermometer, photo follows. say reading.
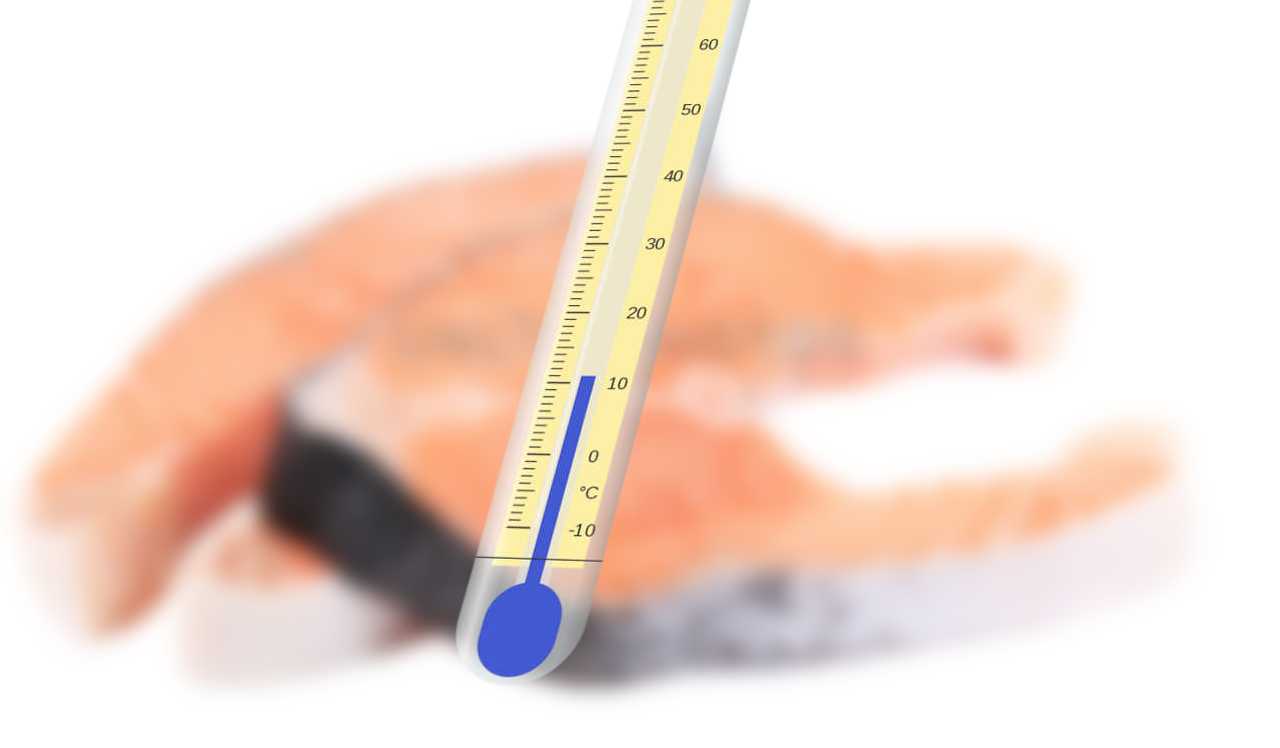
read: 11 °C
